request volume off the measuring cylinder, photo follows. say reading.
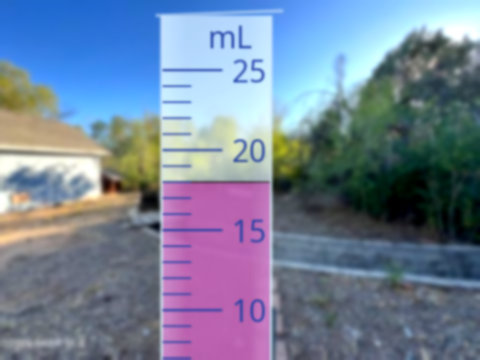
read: 18 mL
